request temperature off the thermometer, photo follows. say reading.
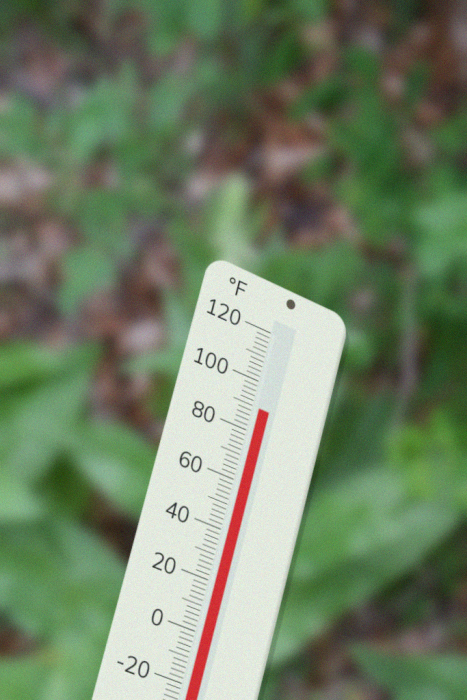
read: 90 °F
